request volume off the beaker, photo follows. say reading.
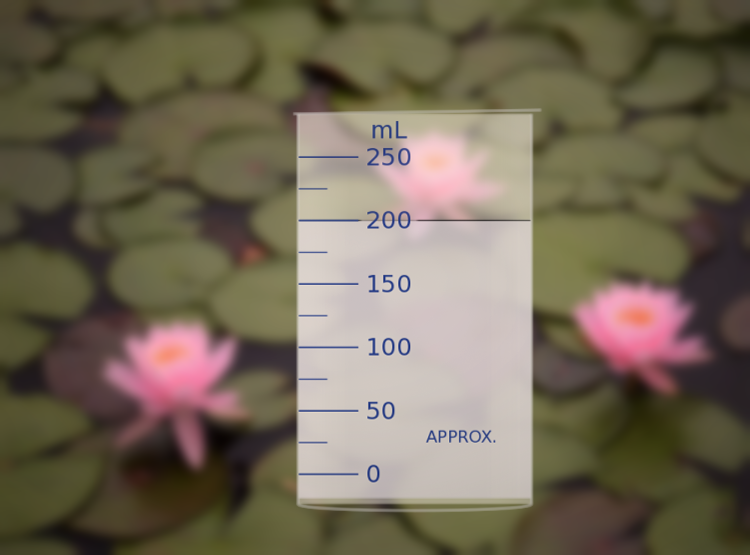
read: 200 mL
